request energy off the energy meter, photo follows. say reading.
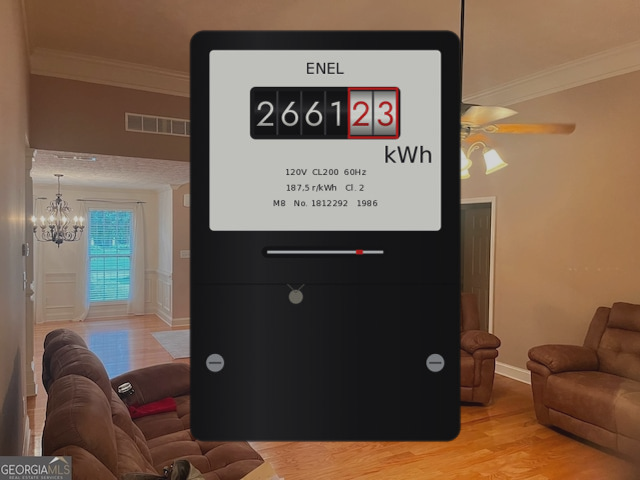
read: 2661.23 kWh
